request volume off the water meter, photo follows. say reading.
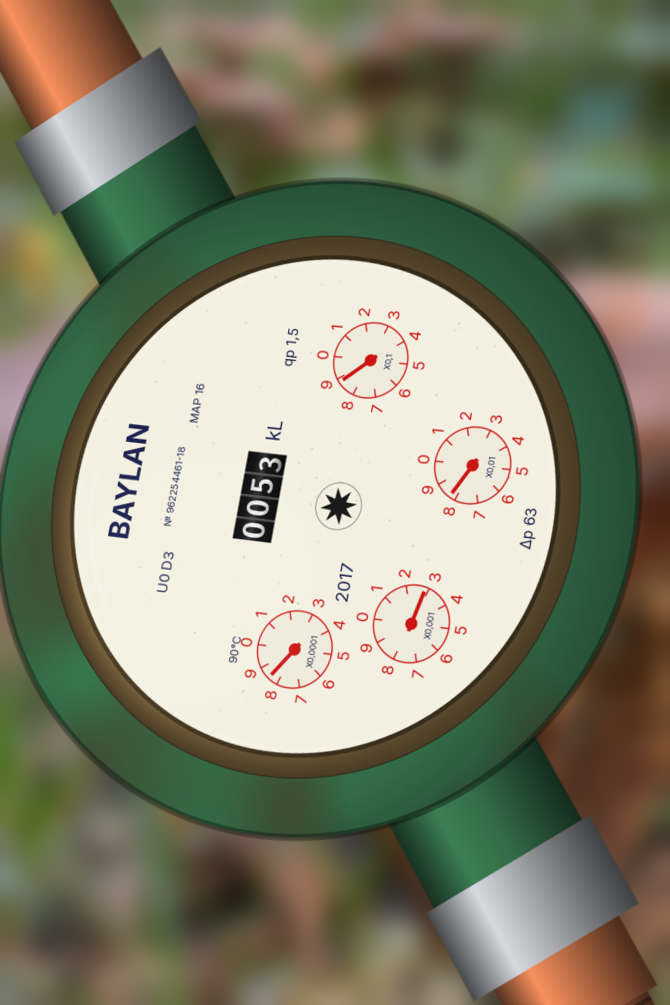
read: 52.8828 kL
